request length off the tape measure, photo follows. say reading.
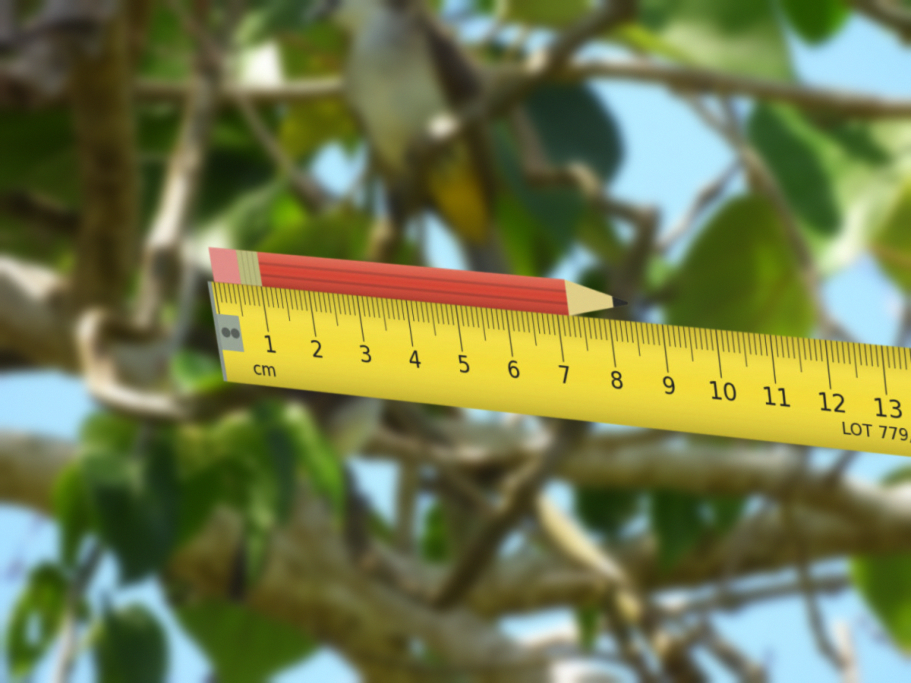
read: 8.4 cm
